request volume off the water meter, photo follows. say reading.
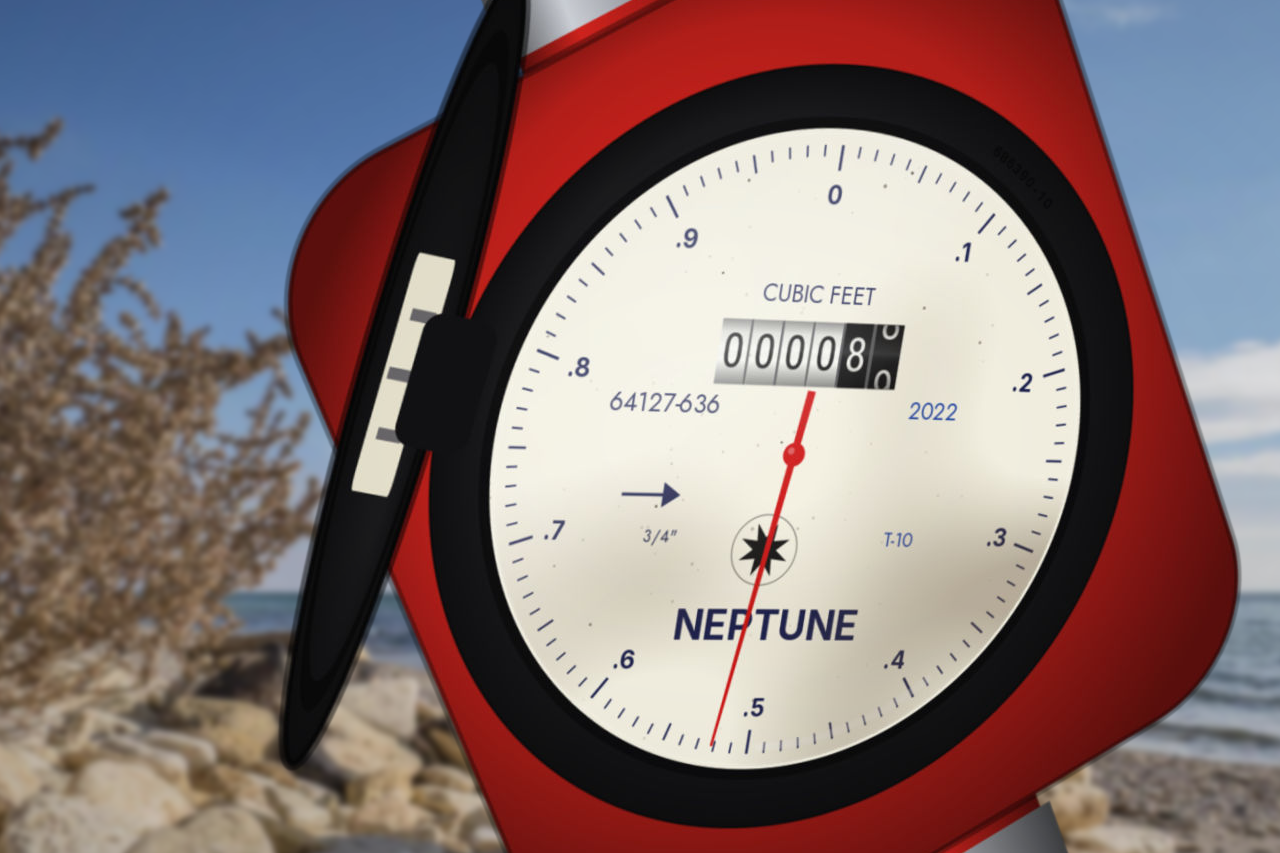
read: 88.52 ft³
